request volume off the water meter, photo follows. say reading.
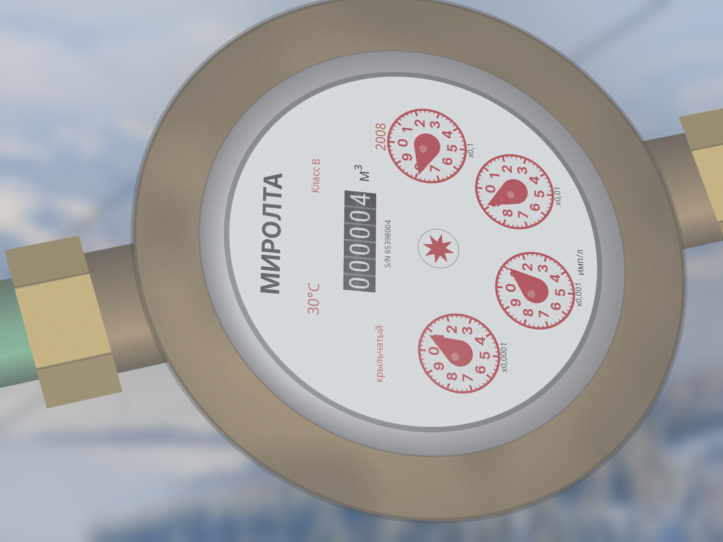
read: 4.7910 m³
